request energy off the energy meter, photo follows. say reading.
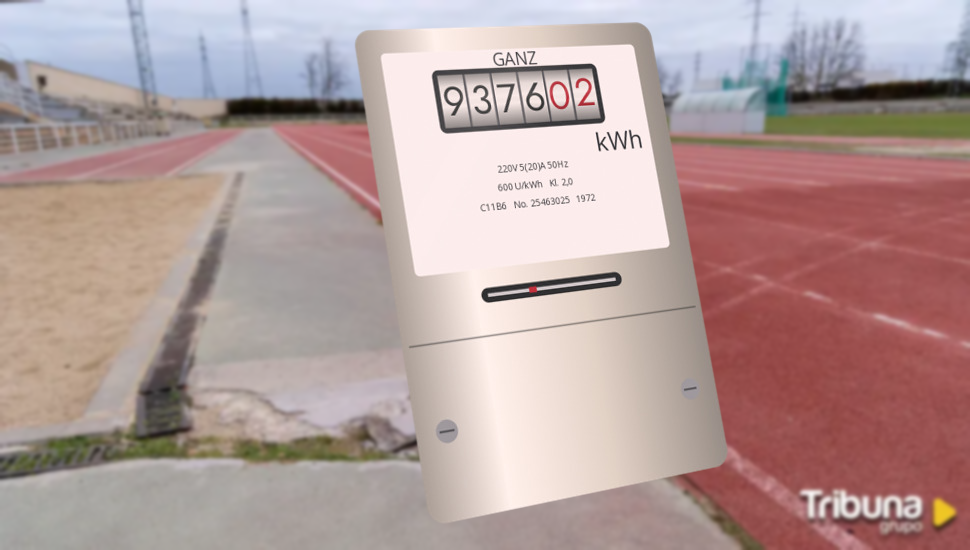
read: 9376.02 kWh
